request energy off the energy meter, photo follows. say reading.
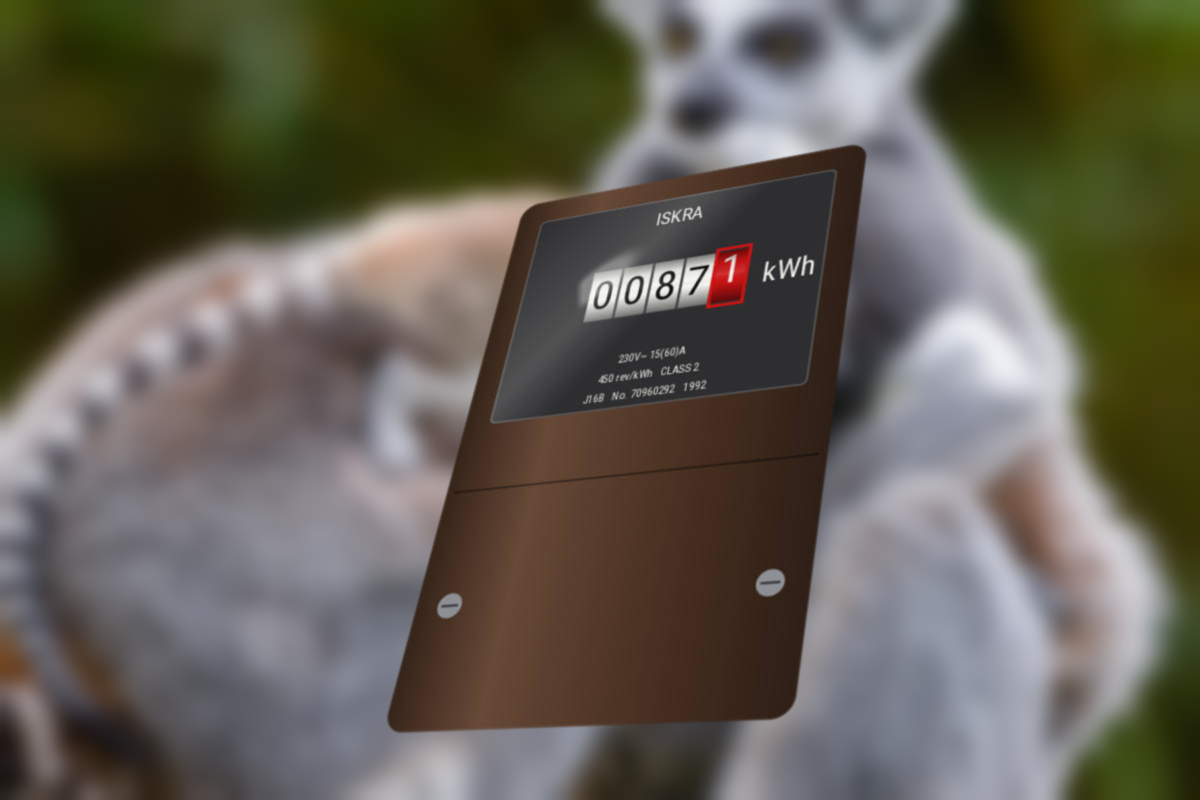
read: 87.1 kWh
